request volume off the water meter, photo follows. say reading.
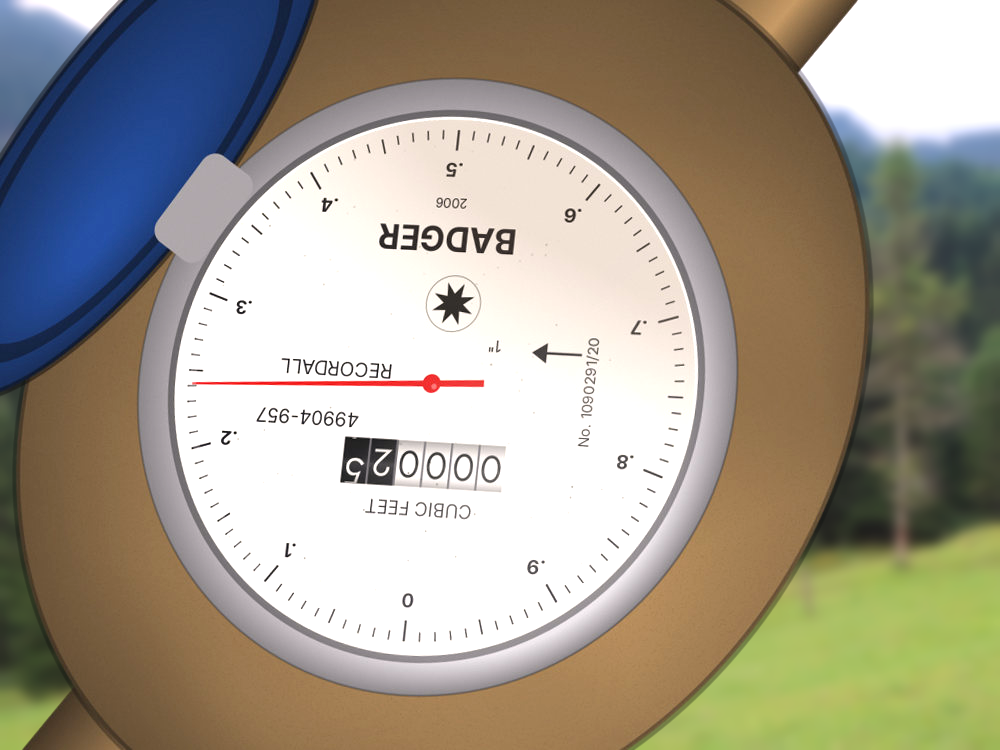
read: 25.24 ft³
